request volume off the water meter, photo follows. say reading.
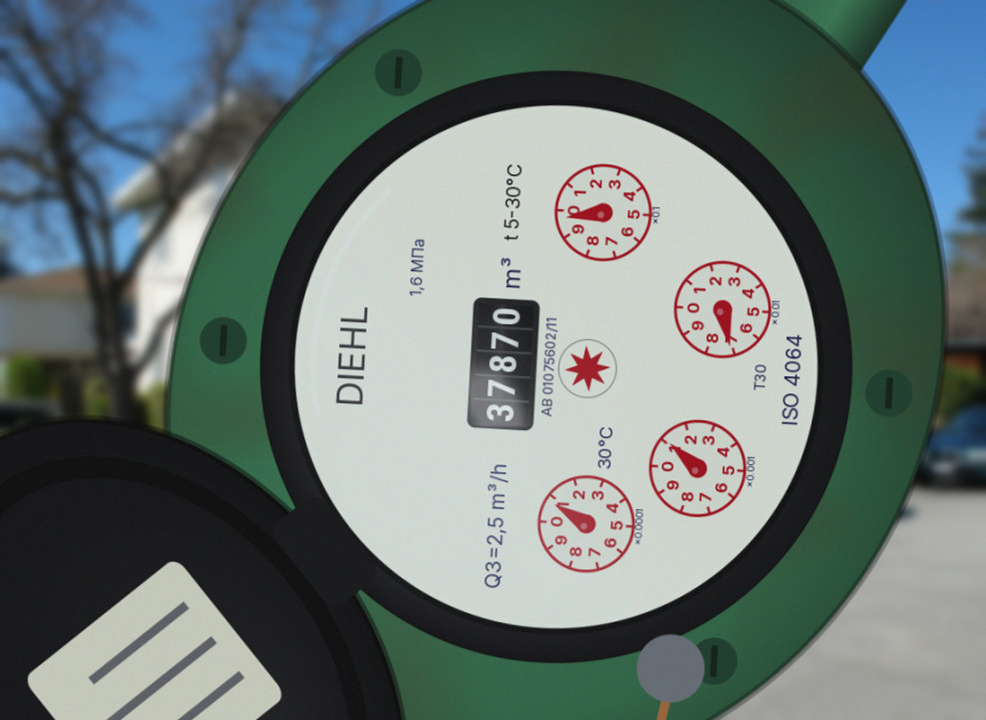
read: 37869.9710 m³
